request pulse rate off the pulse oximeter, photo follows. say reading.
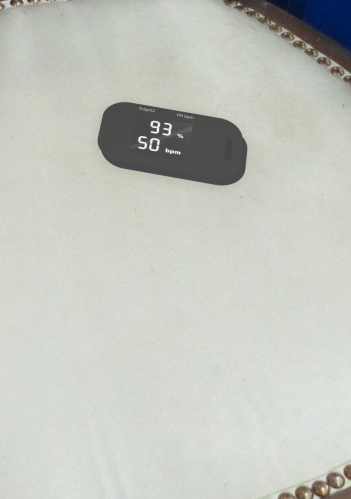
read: 50 bpm
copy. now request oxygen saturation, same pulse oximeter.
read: 93 %
